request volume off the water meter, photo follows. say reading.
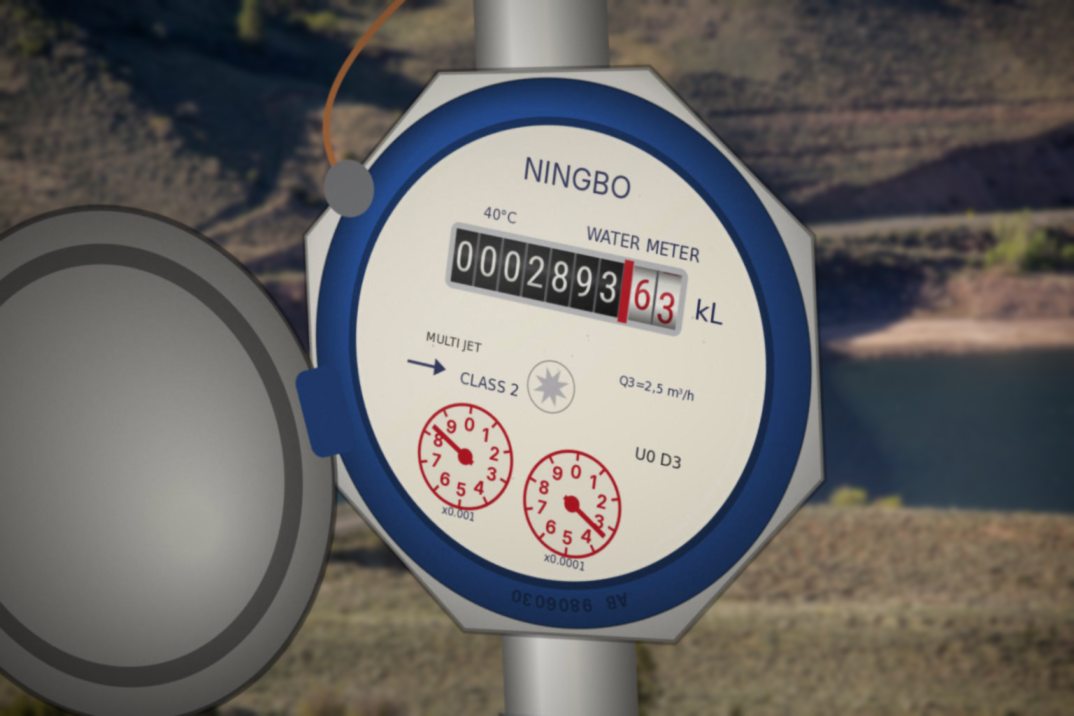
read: 2893.6283 kL
